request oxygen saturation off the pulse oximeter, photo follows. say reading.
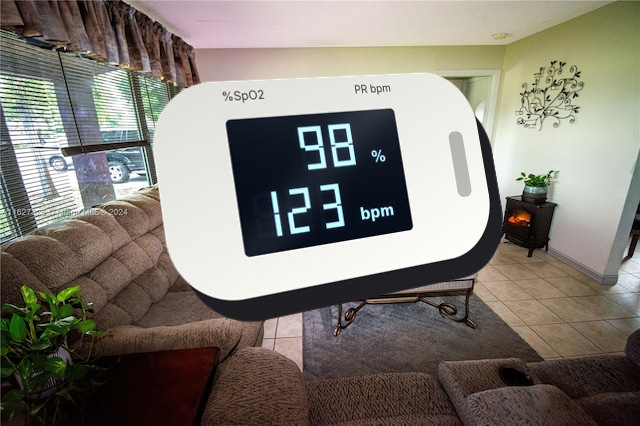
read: 98 %
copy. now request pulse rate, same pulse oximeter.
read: 123 bpm
